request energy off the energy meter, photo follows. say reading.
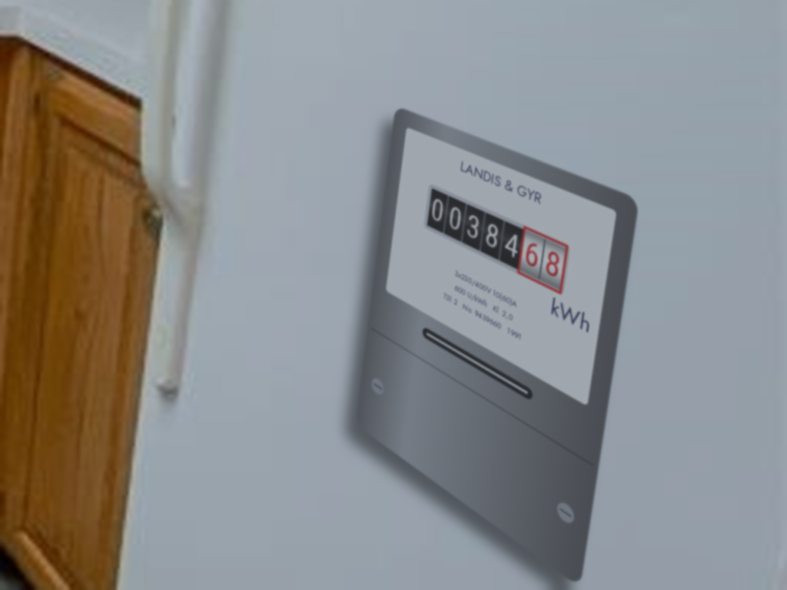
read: 384.68 kWh
